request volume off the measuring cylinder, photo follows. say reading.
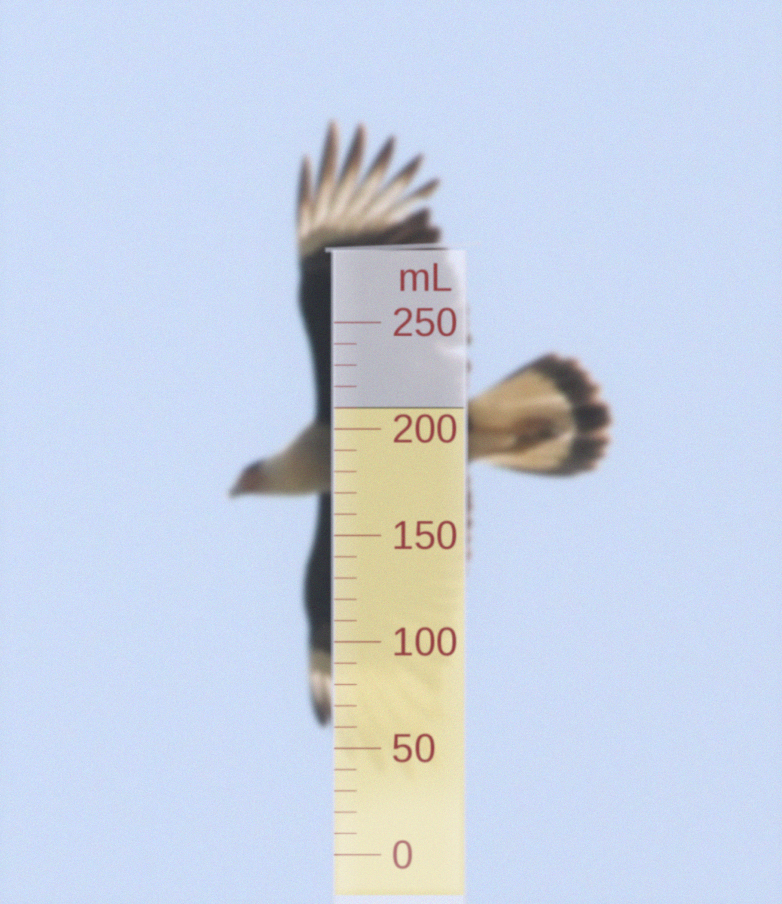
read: 210 mL
